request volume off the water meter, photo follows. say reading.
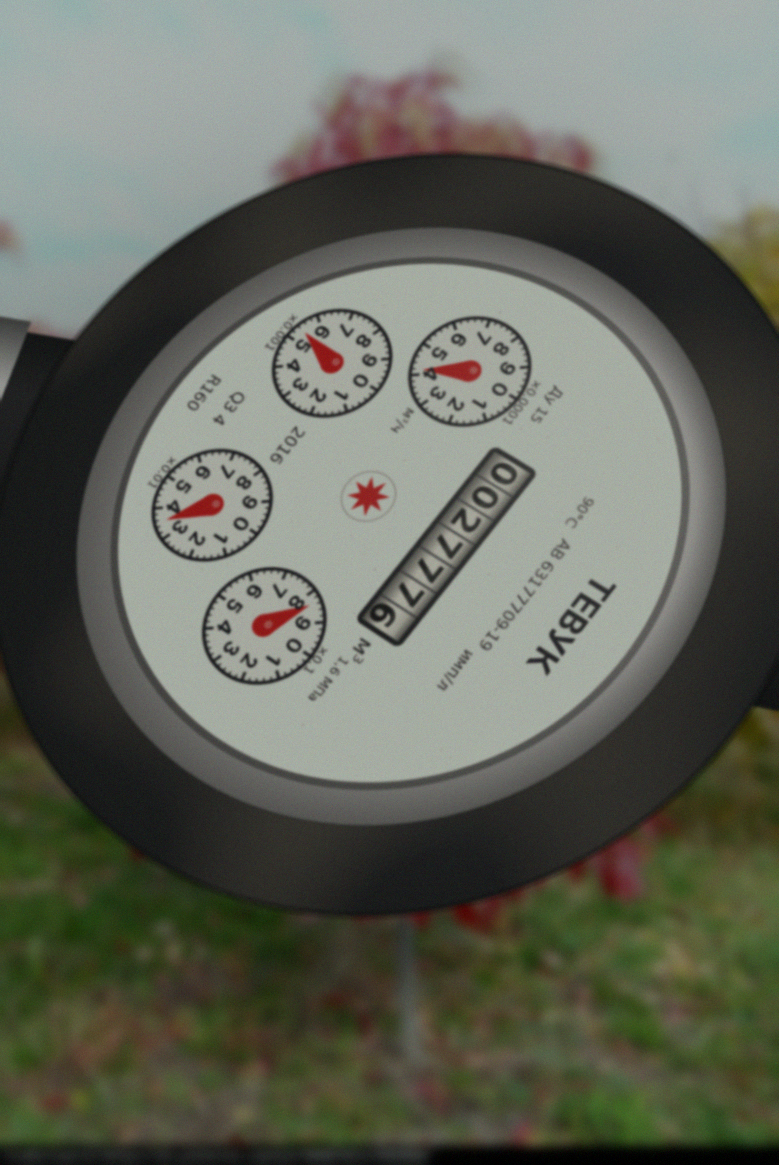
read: 27775.8354 m³
